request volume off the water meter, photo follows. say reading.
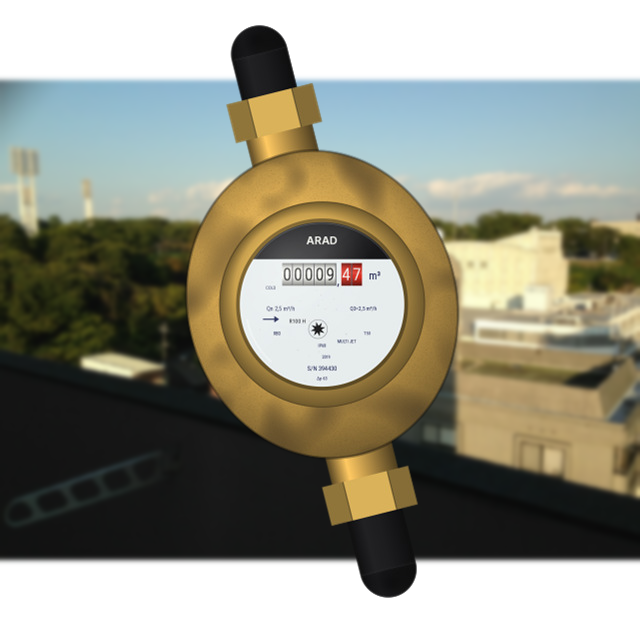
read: 9.47 m³
